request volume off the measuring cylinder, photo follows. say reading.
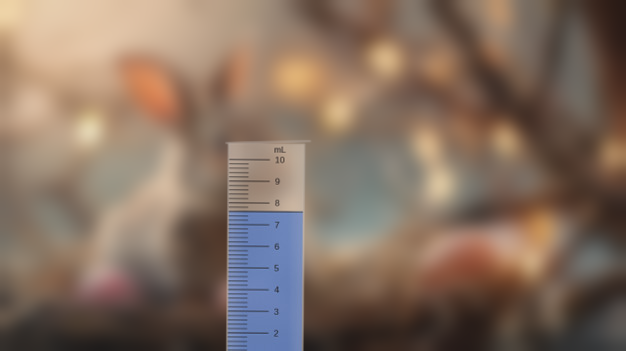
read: 7.6 mL
